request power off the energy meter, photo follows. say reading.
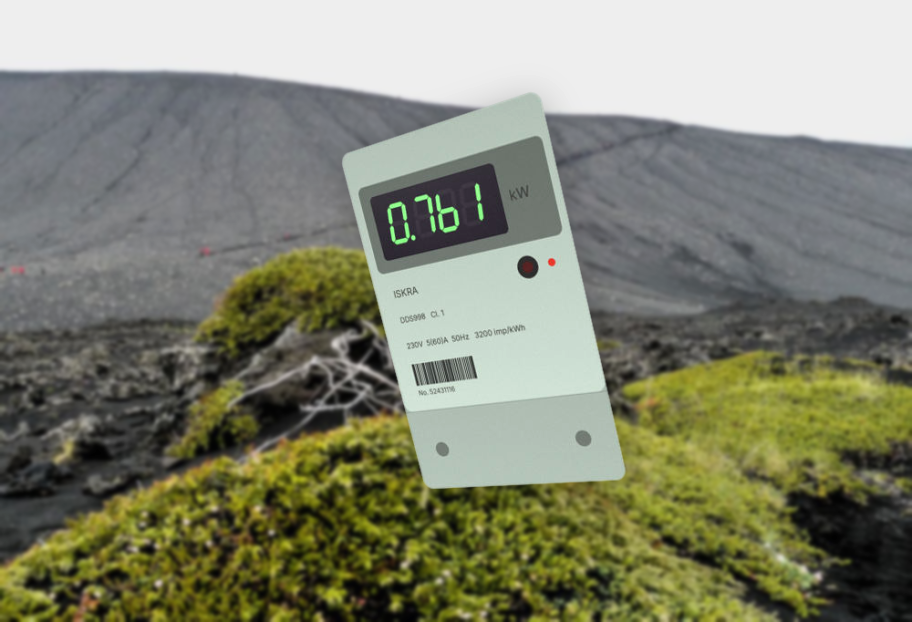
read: 0.761 kW
